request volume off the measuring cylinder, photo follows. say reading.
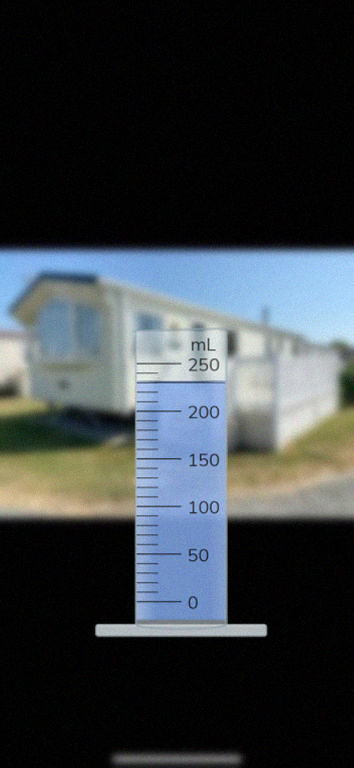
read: 230 mL
